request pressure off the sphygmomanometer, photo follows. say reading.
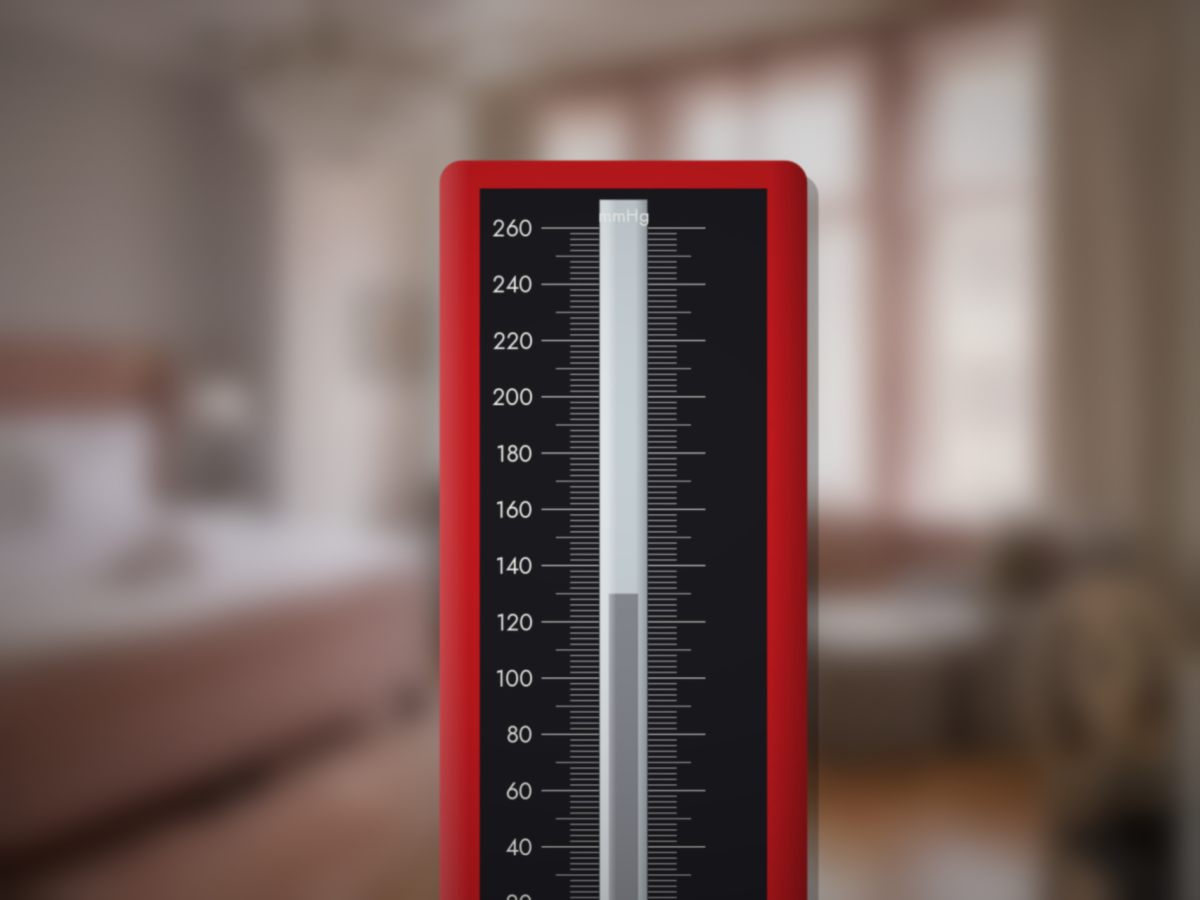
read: 130 mmHg
